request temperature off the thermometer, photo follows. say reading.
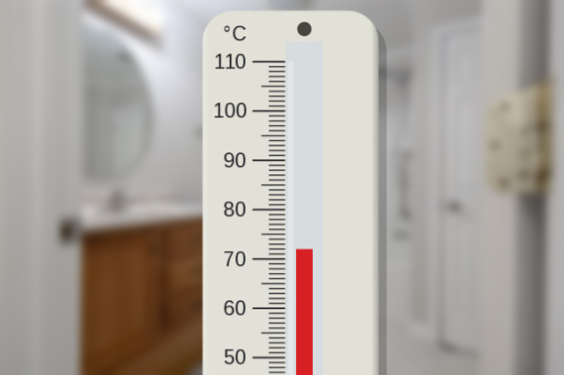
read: 72 °C
